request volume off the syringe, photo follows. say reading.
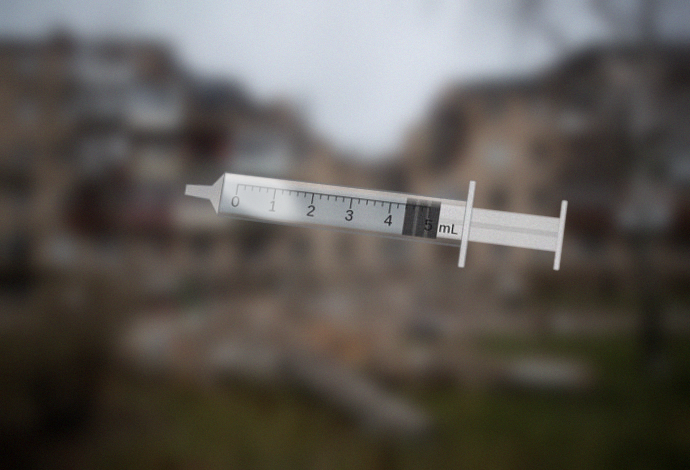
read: 4.4 mL
